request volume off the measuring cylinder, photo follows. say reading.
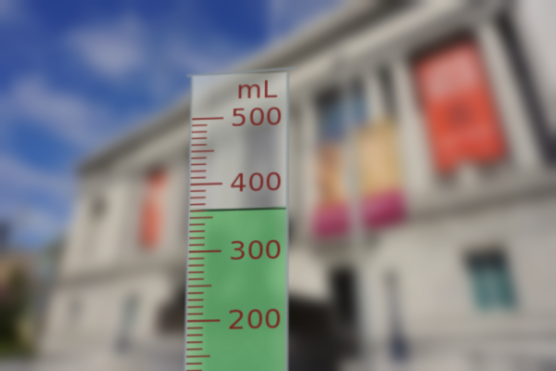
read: 360 mL
